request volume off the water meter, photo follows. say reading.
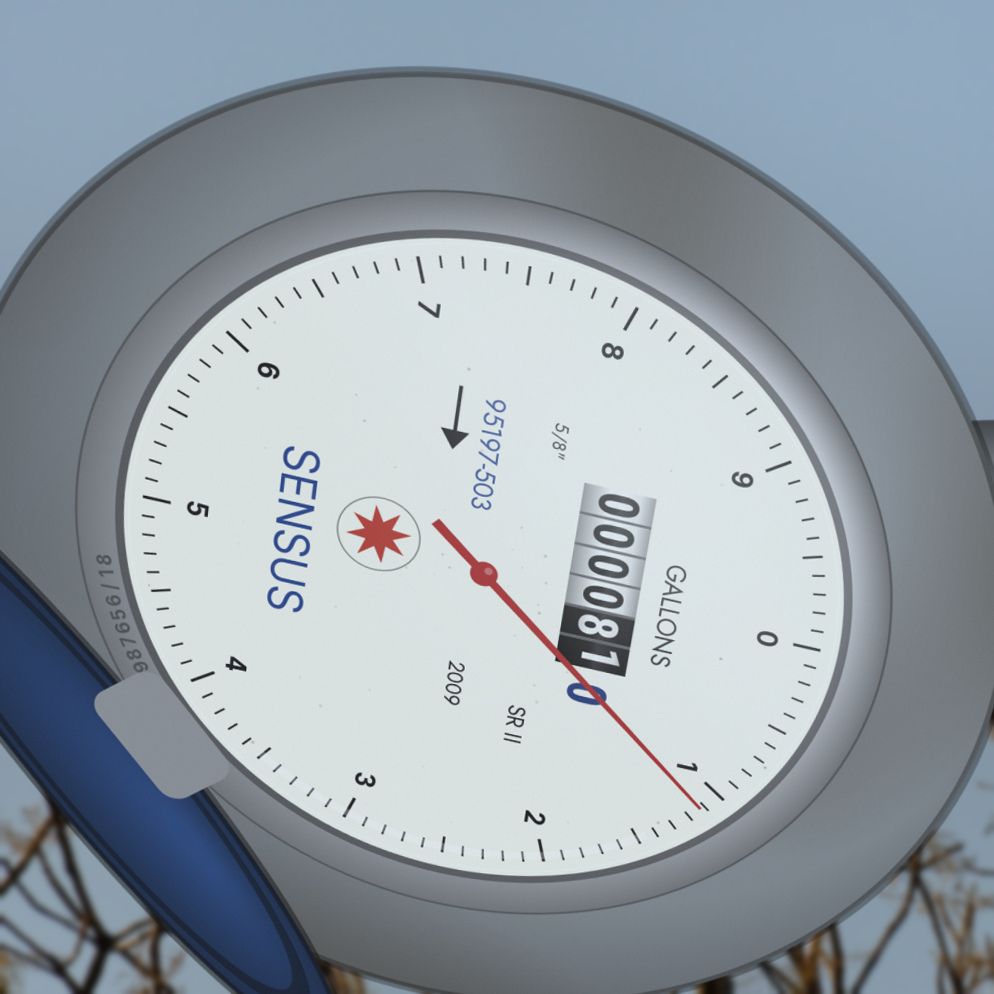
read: 811.1 gal
